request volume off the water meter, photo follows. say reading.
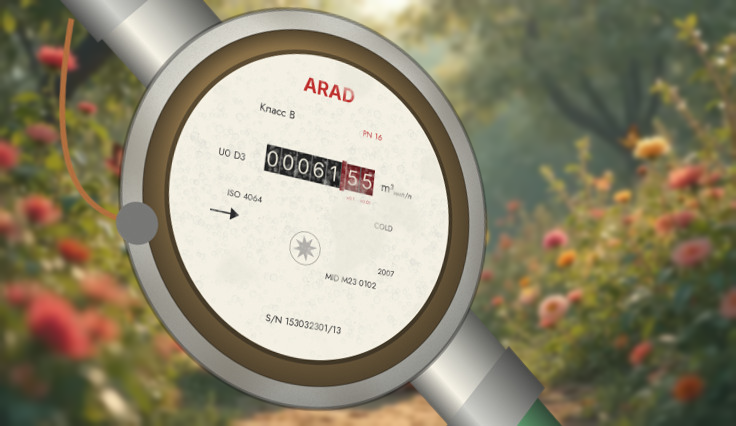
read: 61.55 m³
